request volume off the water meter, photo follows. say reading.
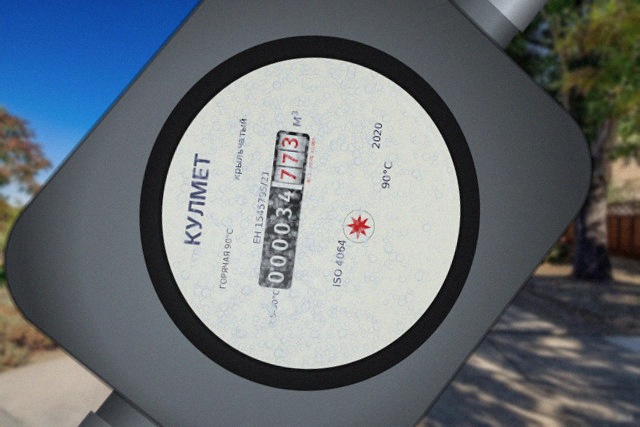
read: 34.773 m³
